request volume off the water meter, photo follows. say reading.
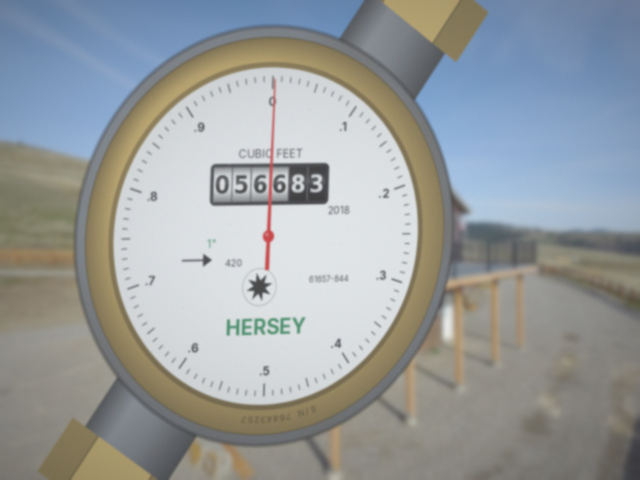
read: 56683.00 ft³
